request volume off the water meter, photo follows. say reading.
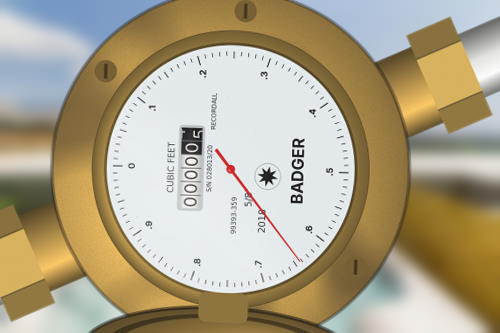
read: 4.64 ft³
